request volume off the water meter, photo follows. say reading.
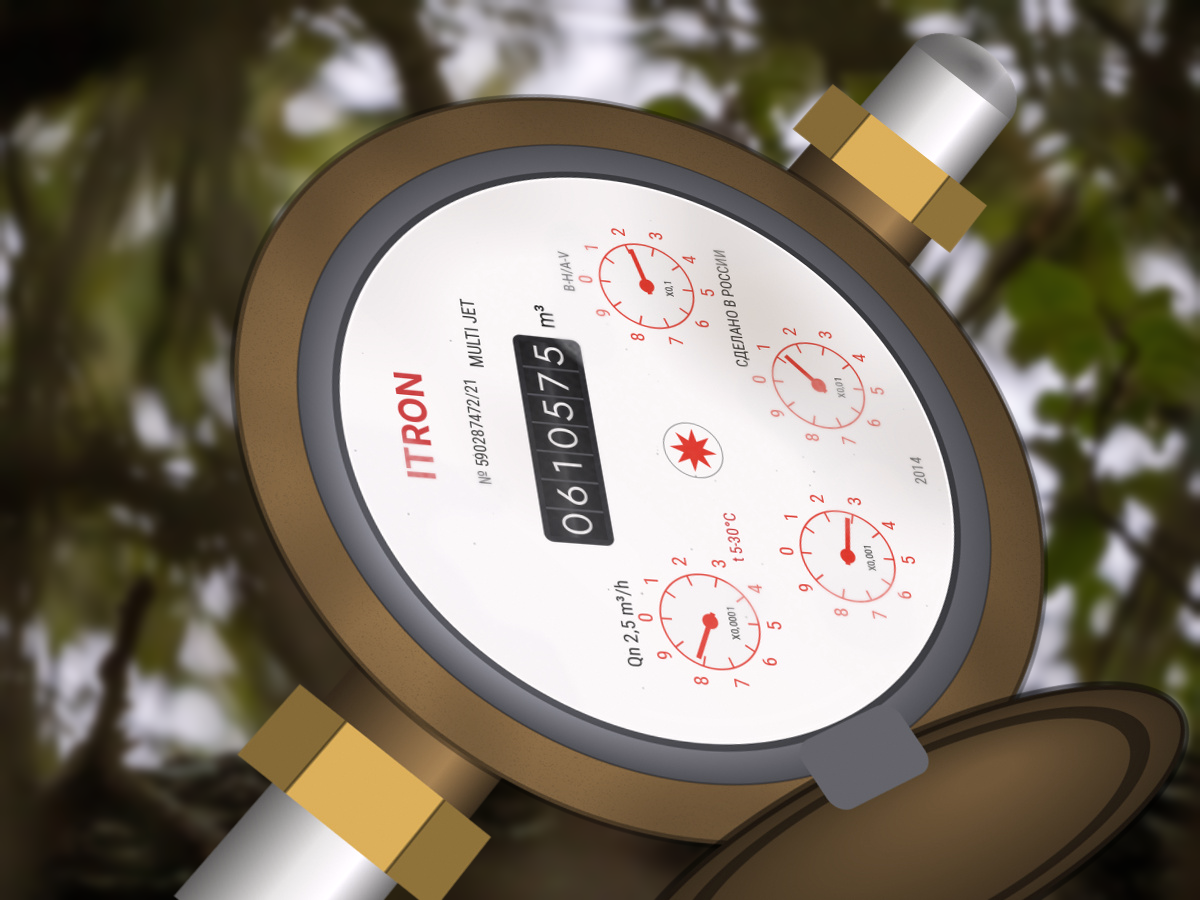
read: 610575.2128 m³
